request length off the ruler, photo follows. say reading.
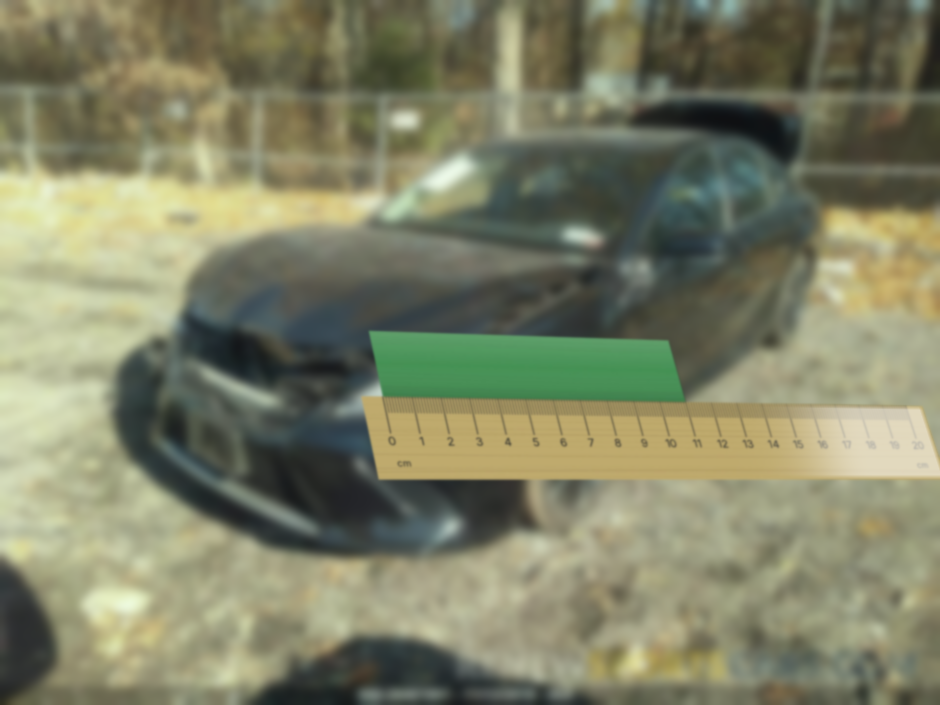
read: 11 cm
